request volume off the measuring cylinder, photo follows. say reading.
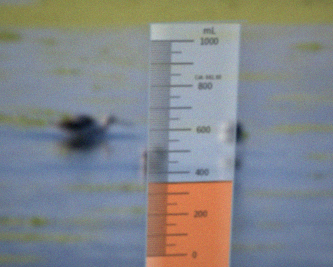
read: 350 mL
